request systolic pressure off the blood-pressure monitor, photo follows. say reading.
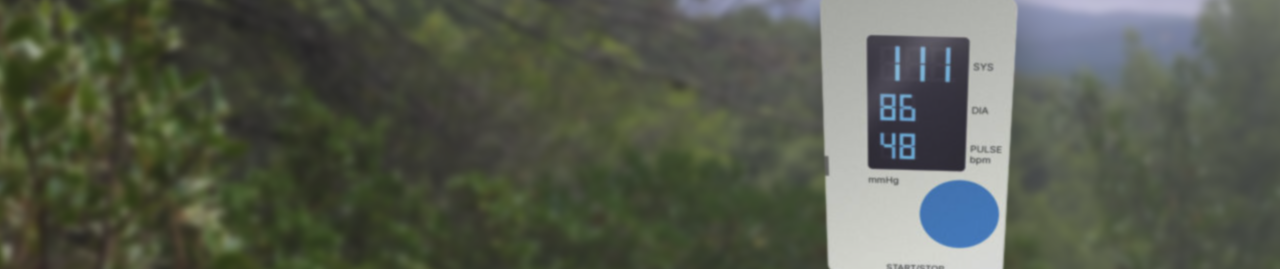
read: 111 mmHg
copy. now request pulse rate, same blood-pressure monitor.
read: 48 bpm
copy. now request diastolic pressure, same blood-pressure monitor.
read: 86 mmHg
